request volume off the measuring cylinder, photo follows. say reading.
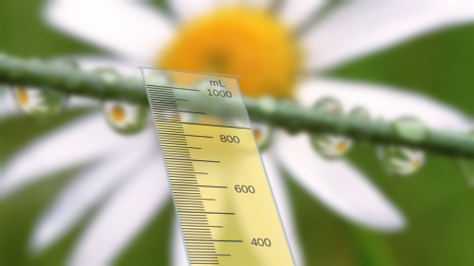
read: 850 mL
